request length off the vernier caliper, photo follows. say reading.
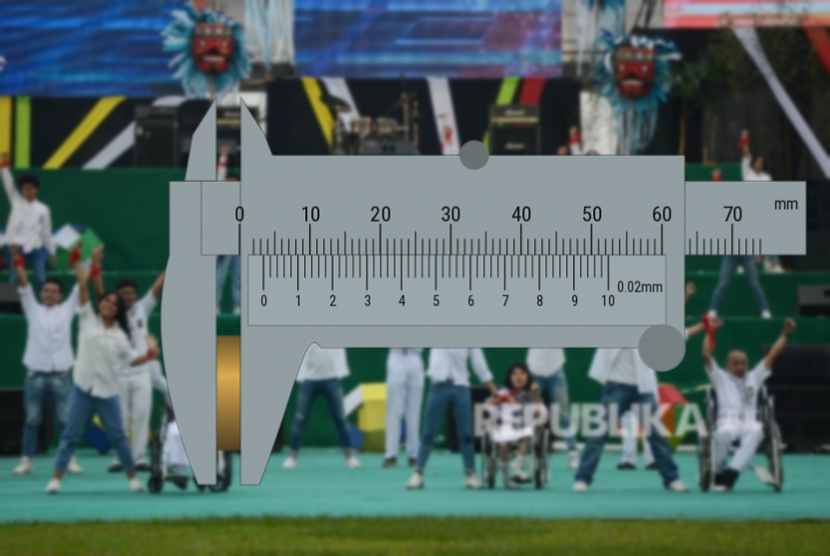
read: 3.4 mm
